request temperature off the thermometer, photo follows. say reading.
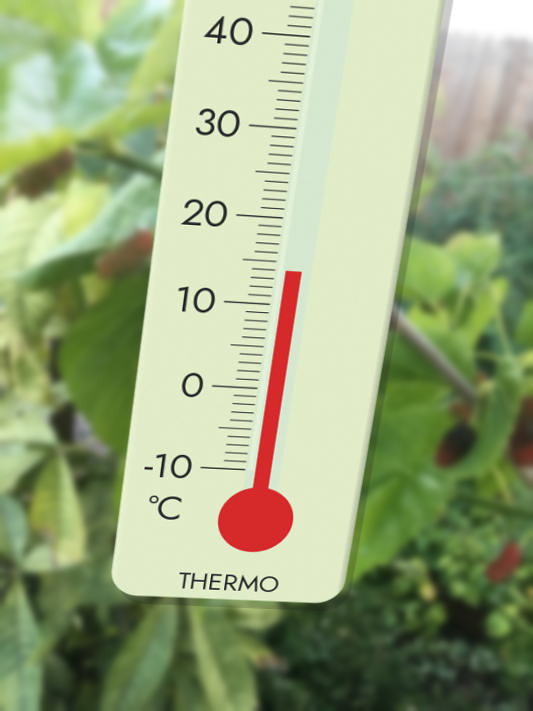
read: 14 °C
